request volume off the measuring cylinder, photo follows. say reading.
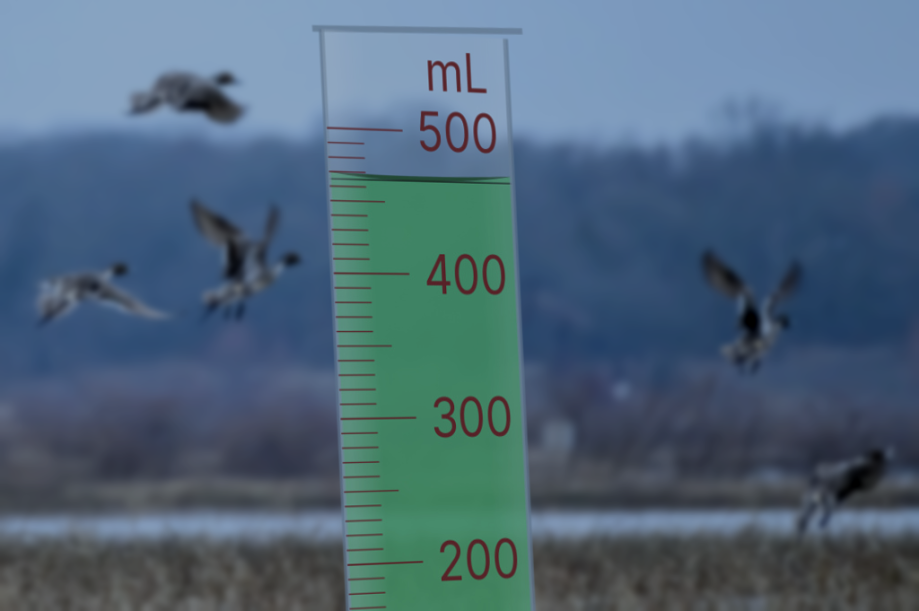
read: 465 mL
